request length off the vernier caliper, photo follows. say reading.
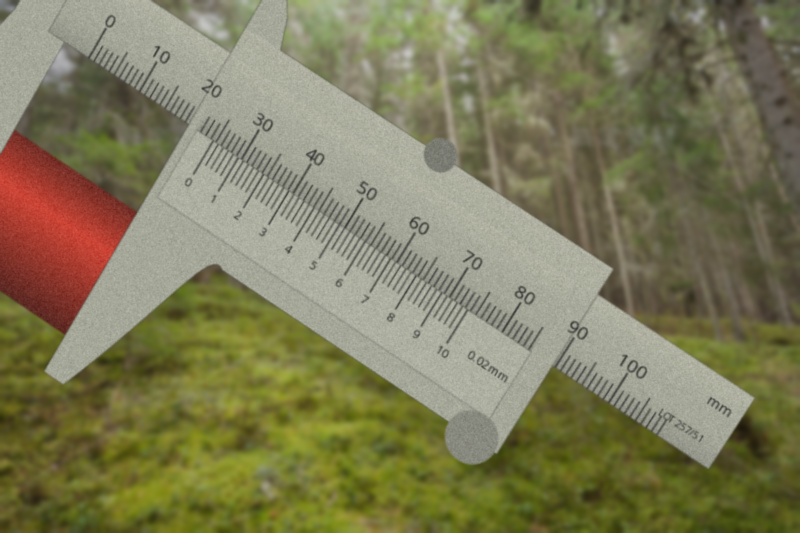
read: 24.5 mm
